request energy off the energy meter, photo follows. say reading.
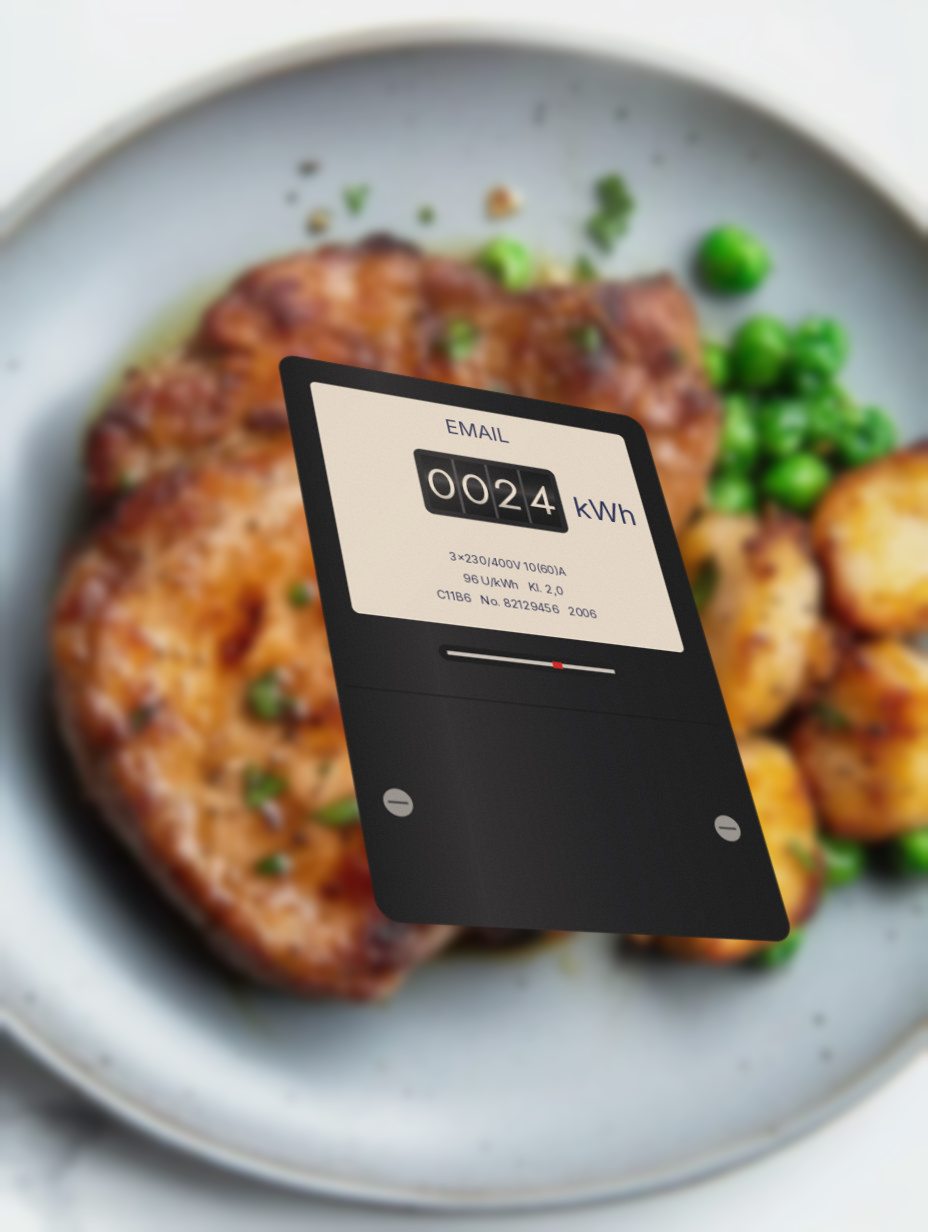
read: 24 kWh
